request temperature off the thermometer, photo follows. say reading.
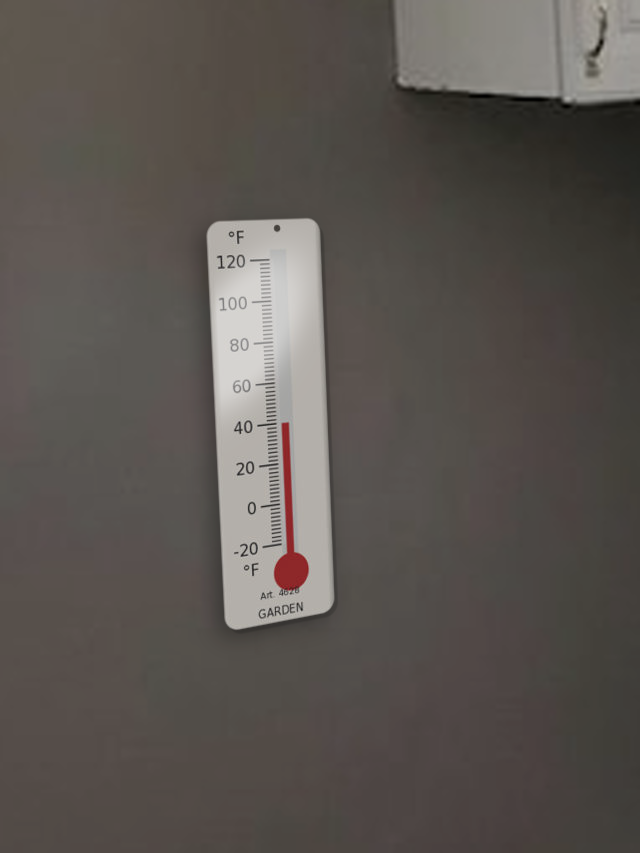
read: 40 °F
